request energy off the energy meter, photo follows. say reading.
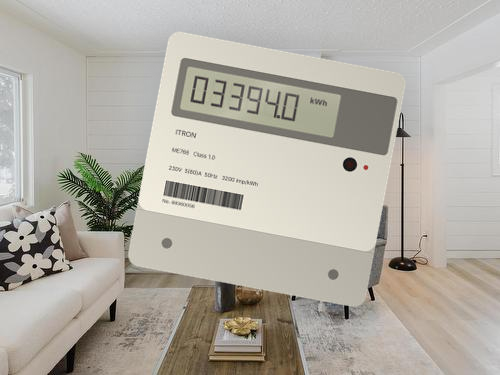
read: 3394.0 kWh
